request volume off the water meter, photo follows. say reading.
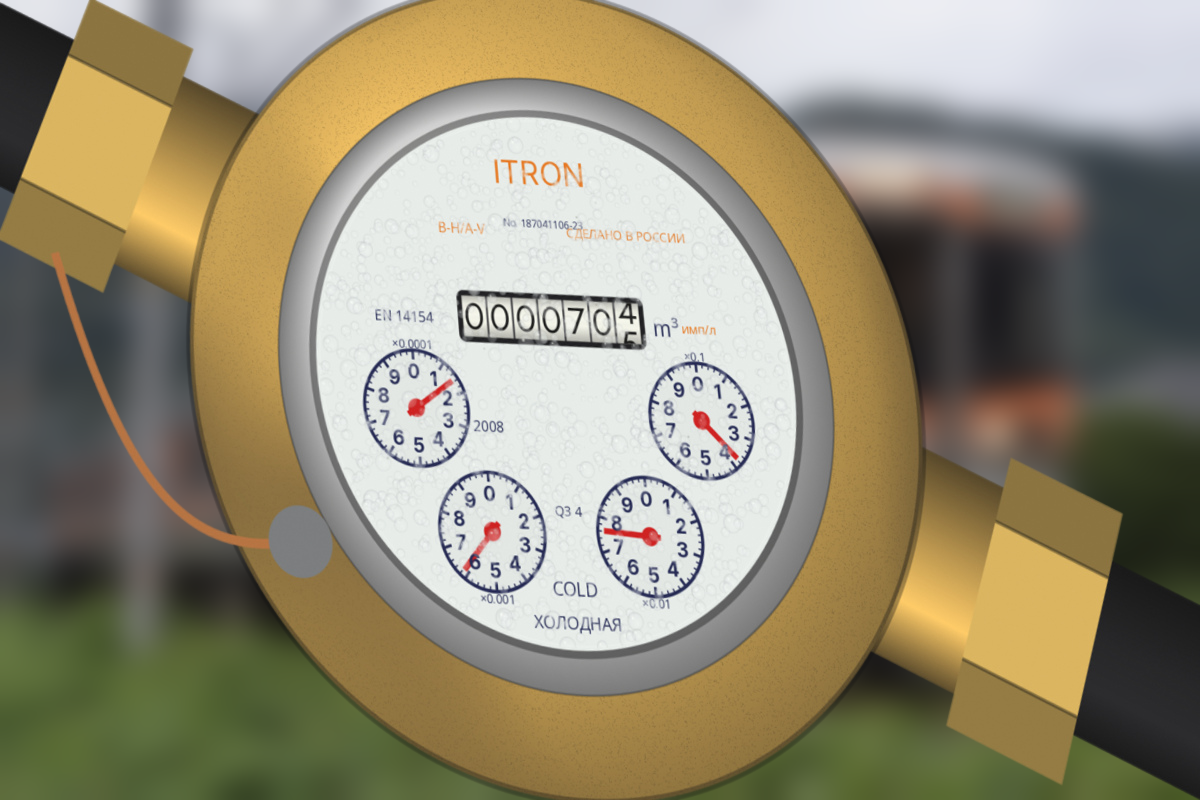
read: 704.3761 m³
